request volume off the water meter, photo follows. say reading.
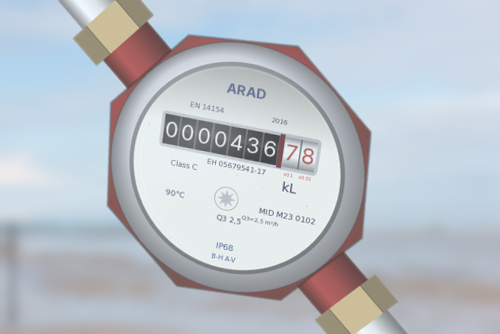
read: 436.78 kL
